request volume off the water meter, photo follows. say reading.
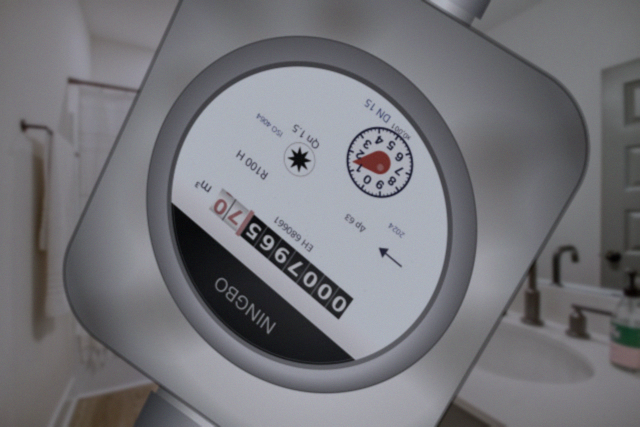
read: 7965.701 m³
